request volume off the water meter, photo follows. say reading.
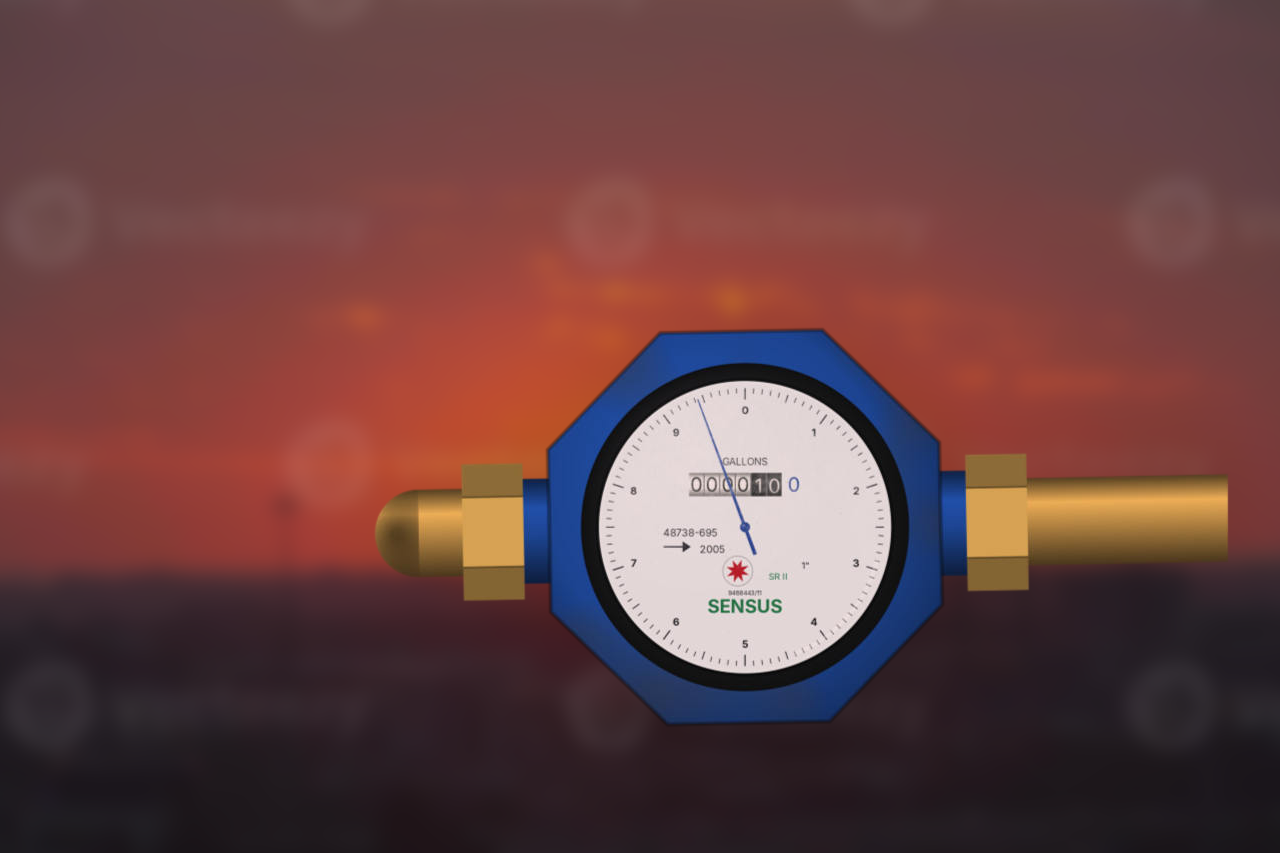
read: 99.4 gal
